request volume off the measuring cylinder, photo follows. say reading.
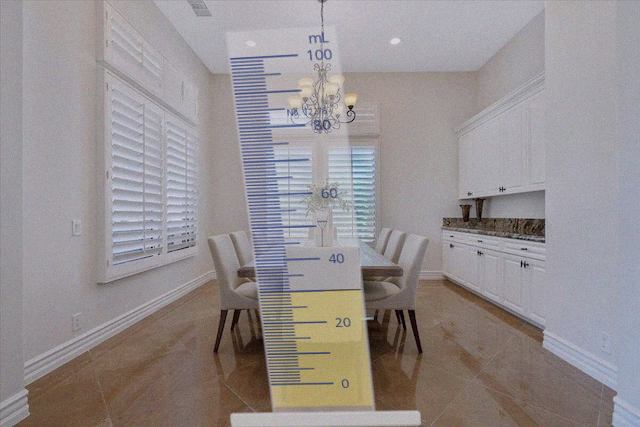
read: 30 mL
